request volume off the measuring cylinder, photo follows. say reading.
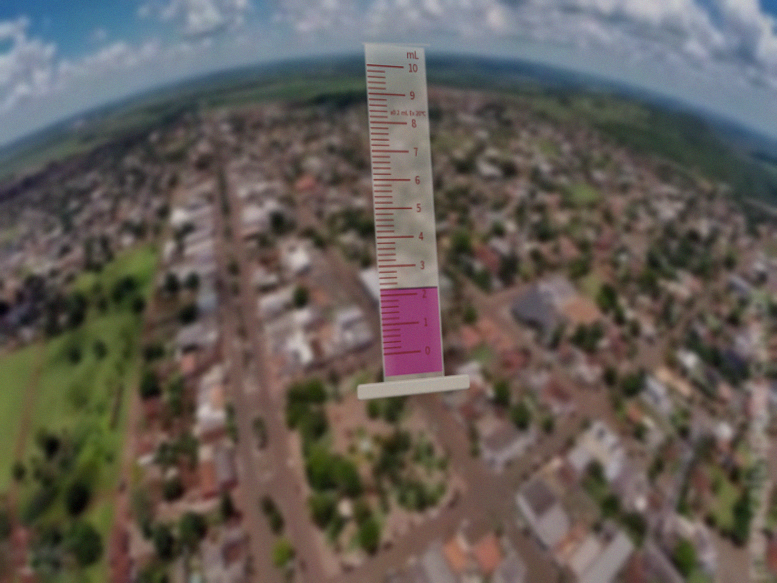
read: 2.2 mL
